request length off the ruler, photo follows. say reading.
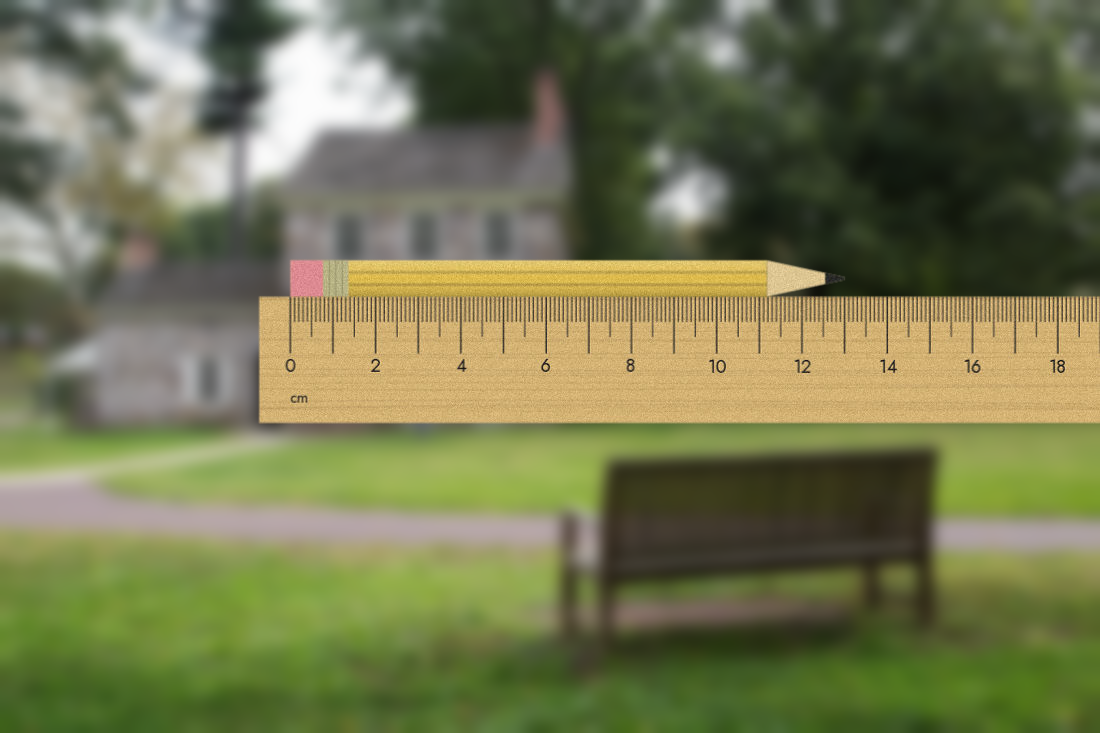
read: 13 cm
